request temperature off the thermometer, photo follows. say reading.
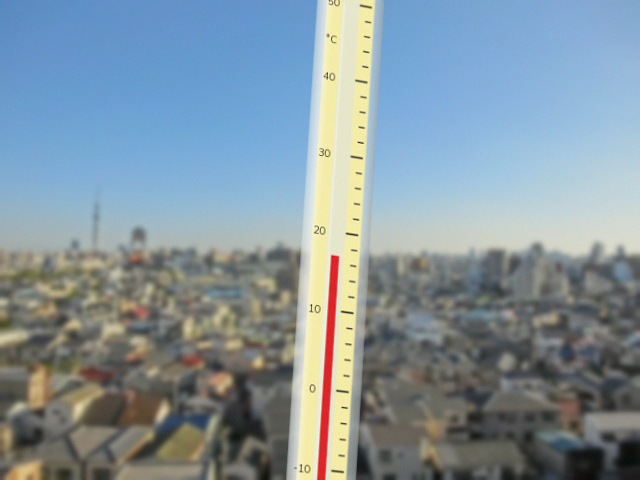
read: 17 °C
